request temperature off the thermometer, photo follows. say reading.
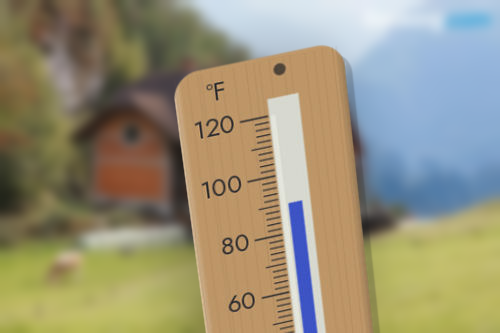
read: 90 °F
